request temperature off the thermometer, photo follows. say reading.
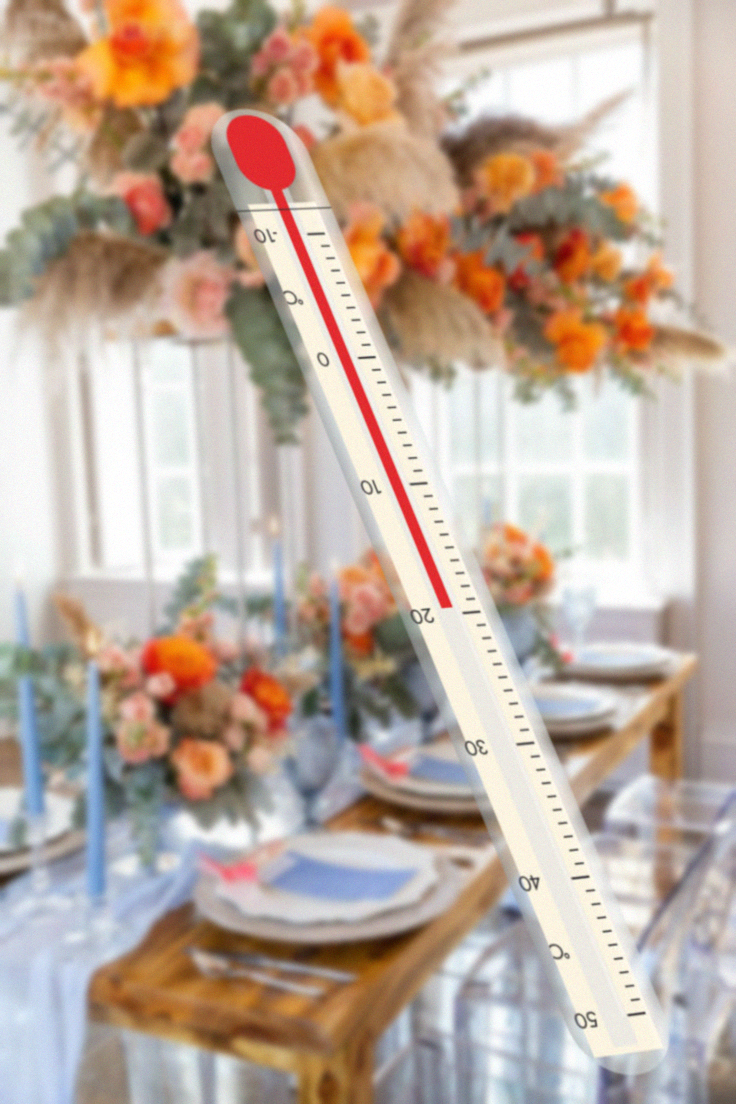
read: 19.5 °C
